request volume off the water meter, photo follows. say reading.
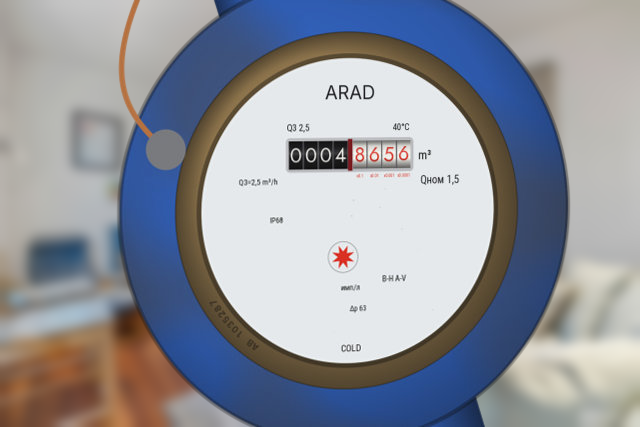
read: 4.8656 m³
